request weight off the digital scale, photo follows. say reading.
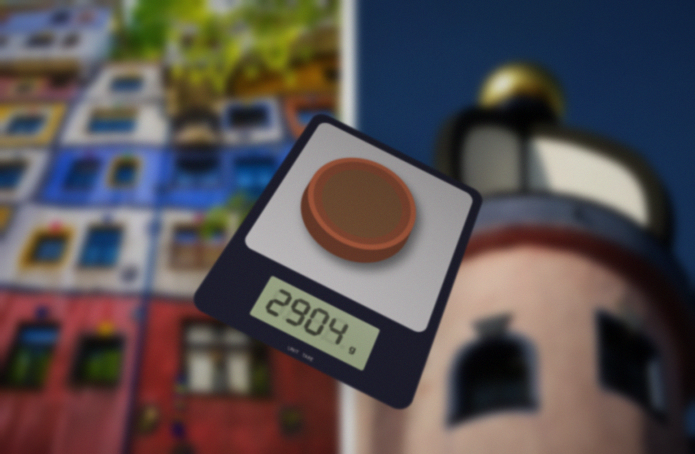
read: 2904 g
